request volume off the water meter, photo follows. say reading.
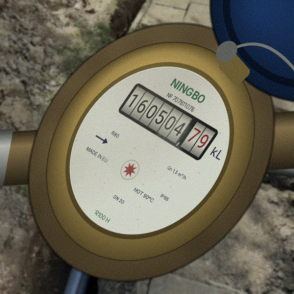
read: 160504.79 kL
